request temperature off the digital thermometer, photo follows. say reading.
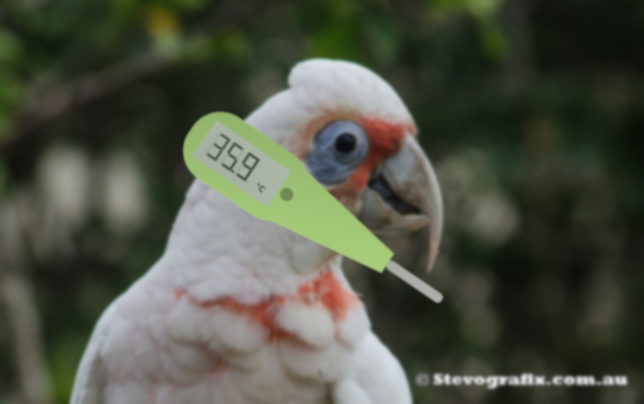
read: 35.9 °C
